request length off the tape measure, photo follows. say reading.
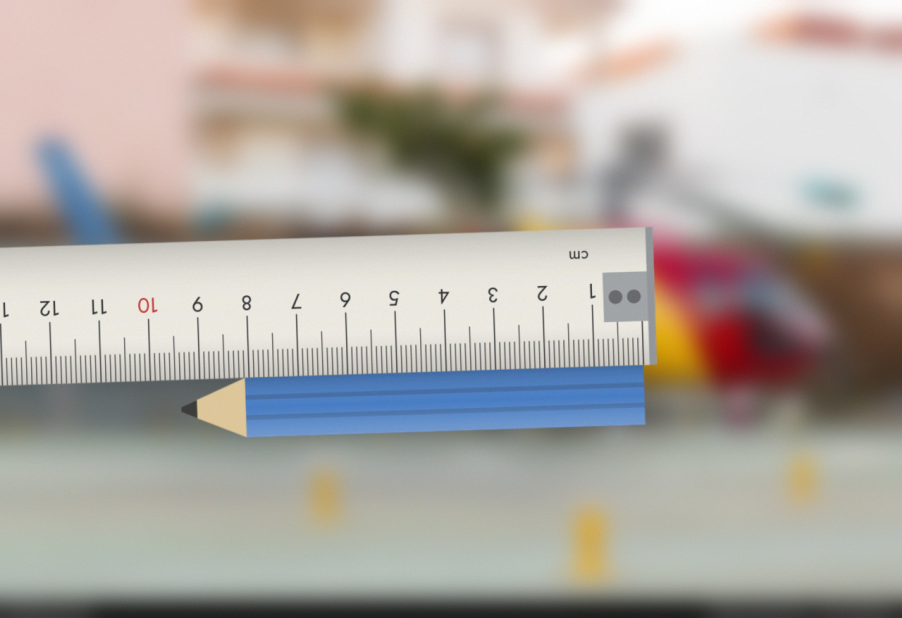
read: 9.4 cm
